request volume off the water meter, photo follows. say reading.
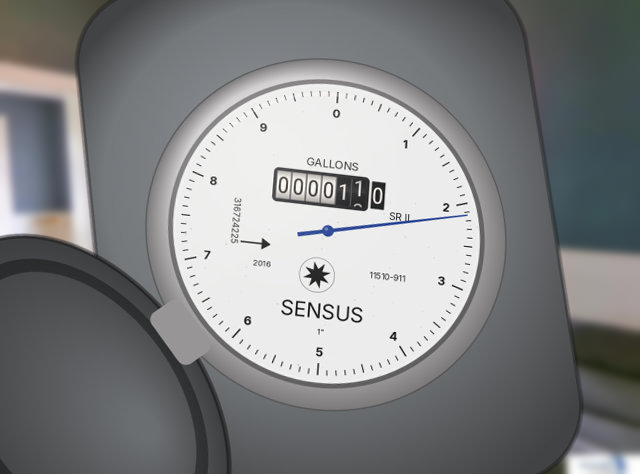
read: 112.1 gal
